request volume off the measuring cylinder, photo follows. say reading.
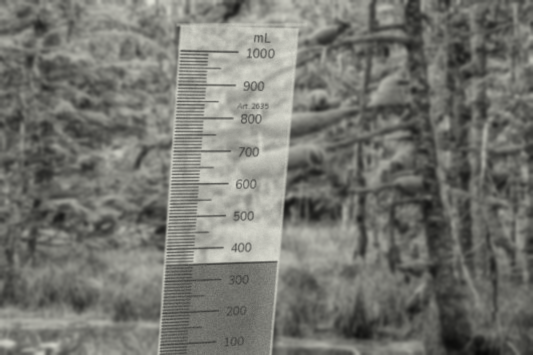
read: 350 mL
